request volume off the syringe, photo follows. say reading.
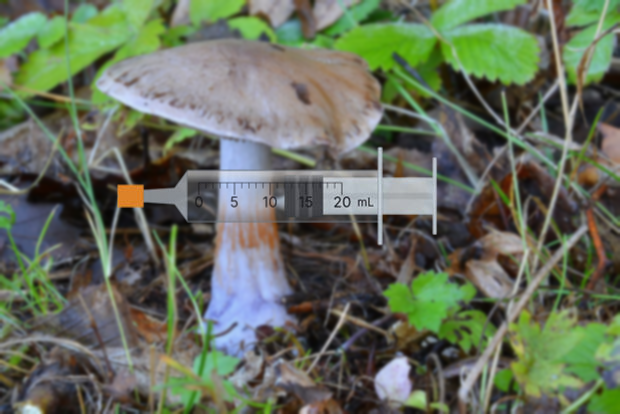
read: 12 mL
